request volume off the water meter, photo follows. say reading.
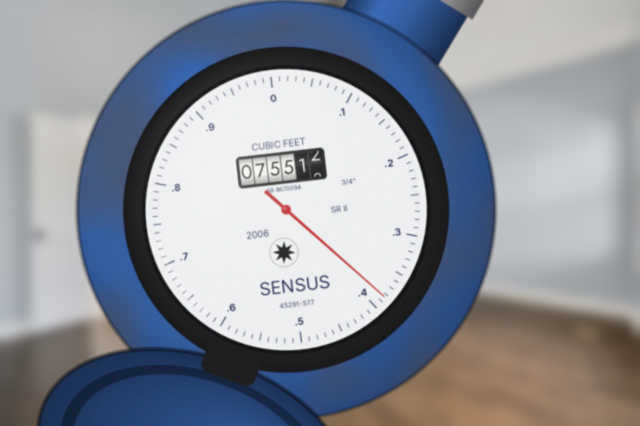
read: 75512.38 ft³
